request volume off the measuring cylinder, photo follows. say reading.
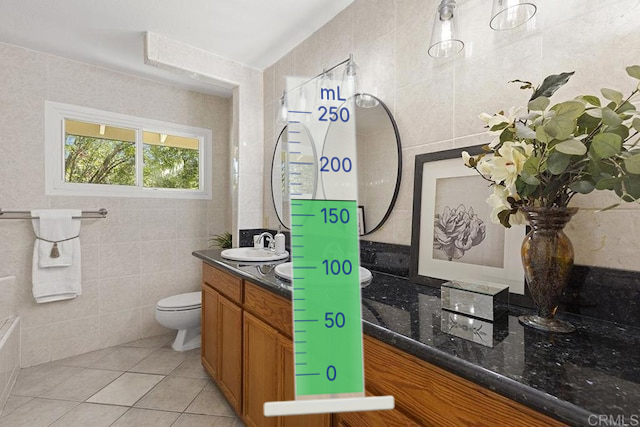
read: 165 mL
